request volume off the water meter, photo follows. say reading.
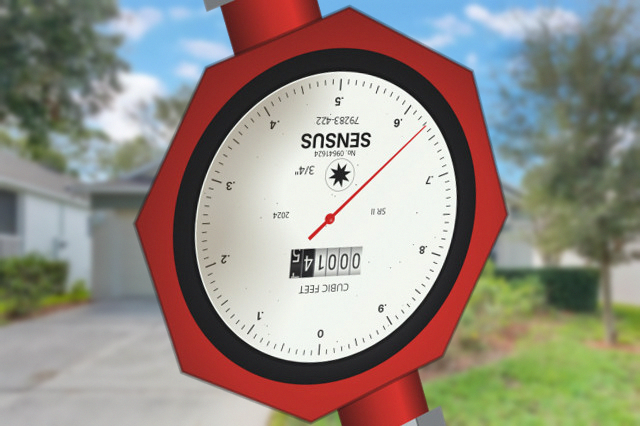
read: 144.63 ft³
